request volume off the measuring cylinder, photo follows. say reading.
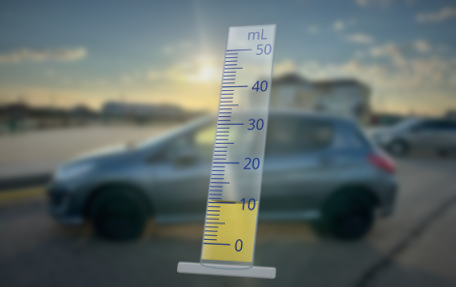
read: 10 mL
